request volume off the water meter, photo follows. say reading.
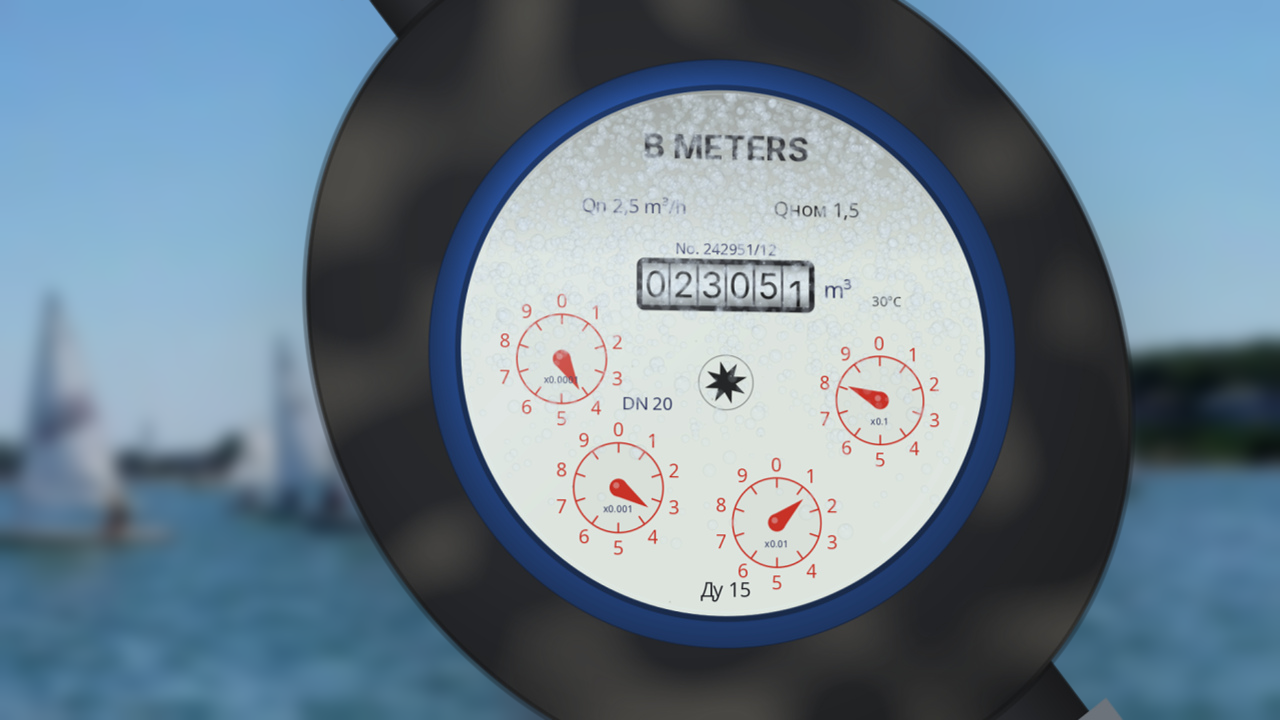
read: 23050.8134 m³
